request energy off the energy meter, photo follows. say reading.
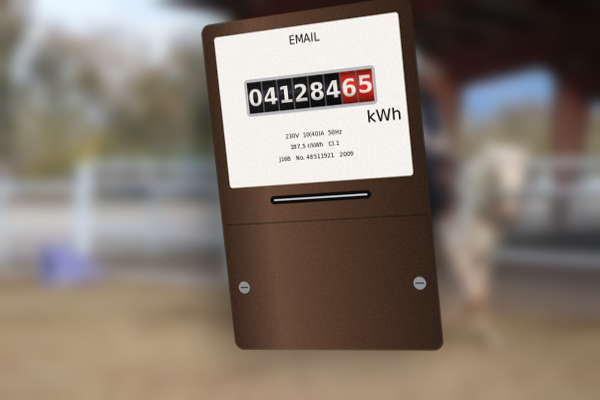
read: 41284.65 kWh
